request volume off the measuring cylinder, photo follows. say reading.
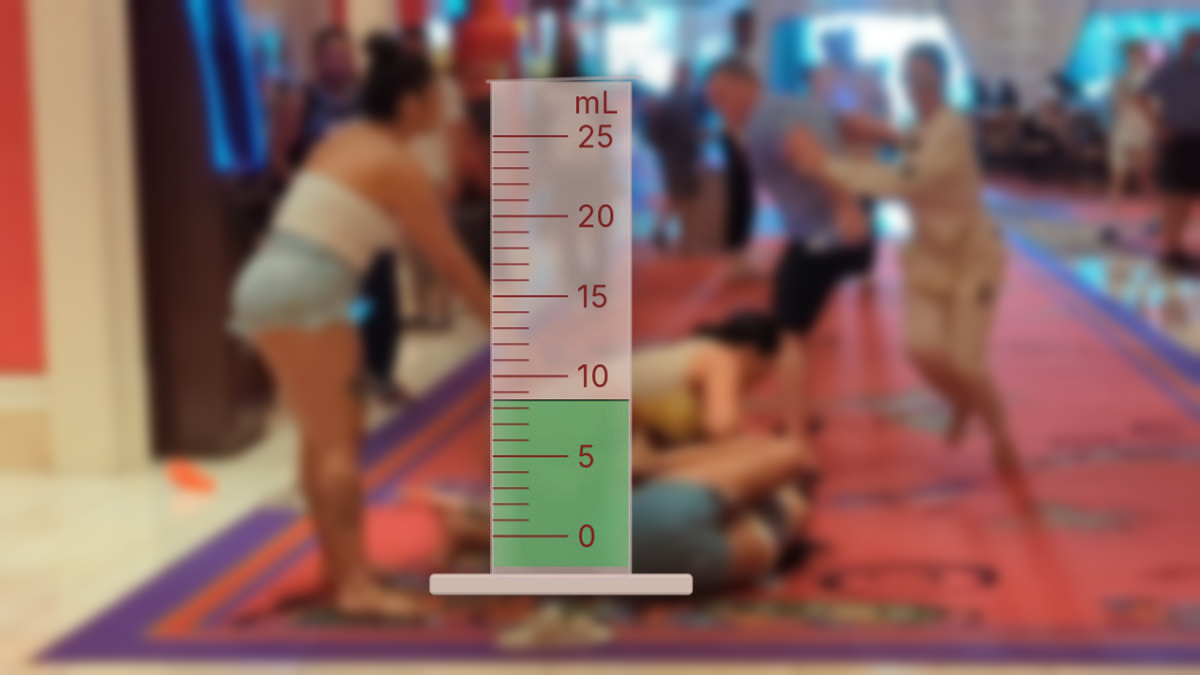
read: 8.5 mL
